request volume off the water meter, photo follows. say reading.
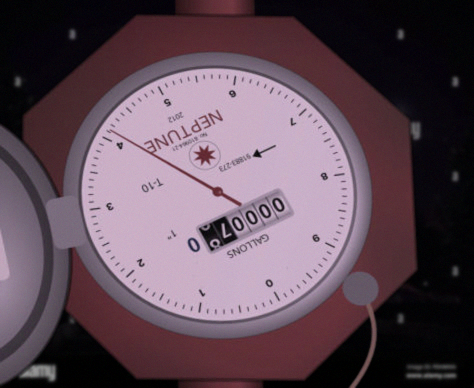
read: 784.1 gal
